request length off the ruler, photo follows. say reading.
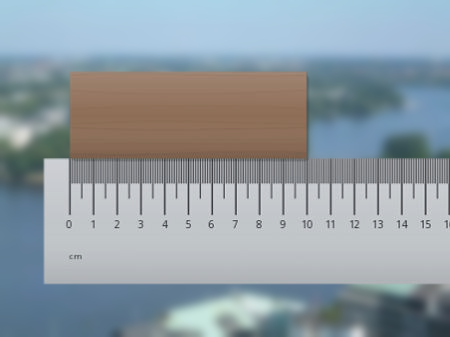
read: 10 cm
